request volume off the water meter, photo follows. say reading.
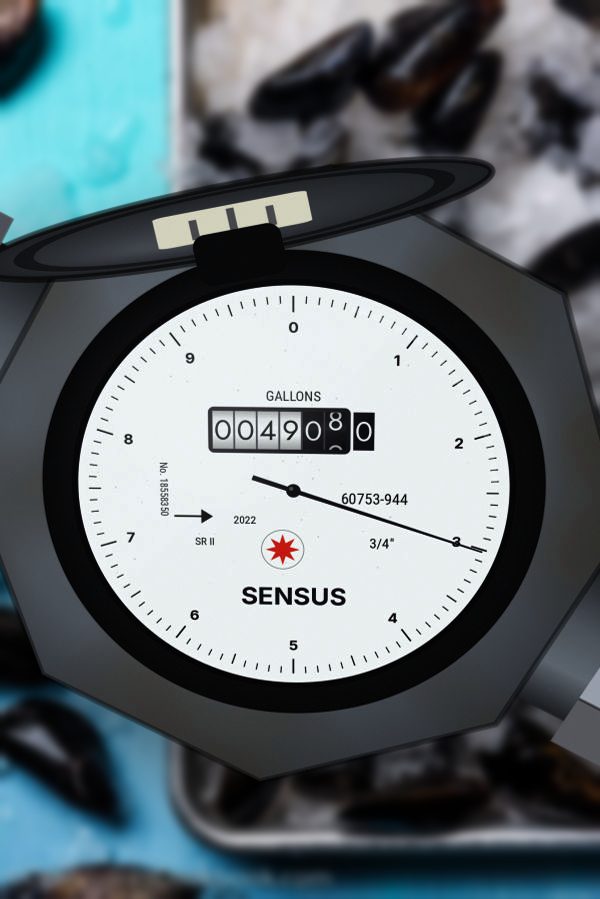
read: 49083.0 gal
